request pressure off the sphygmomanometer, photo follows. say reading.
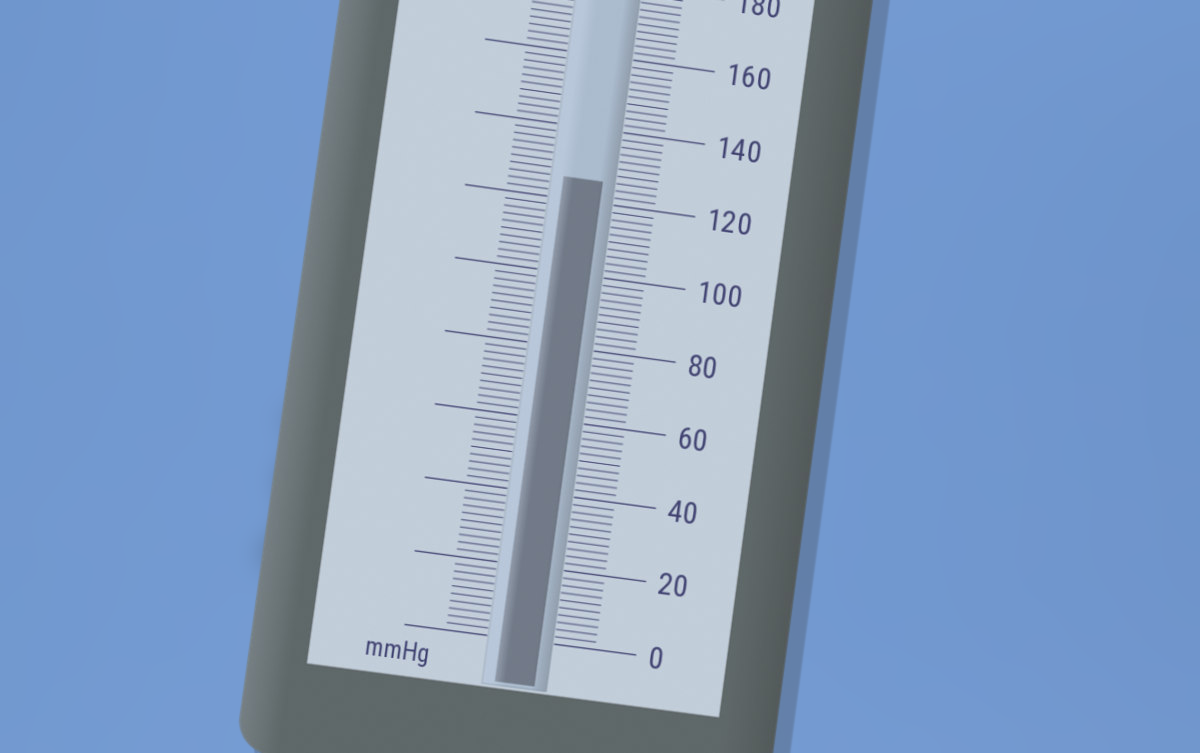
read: 126 mmHg
